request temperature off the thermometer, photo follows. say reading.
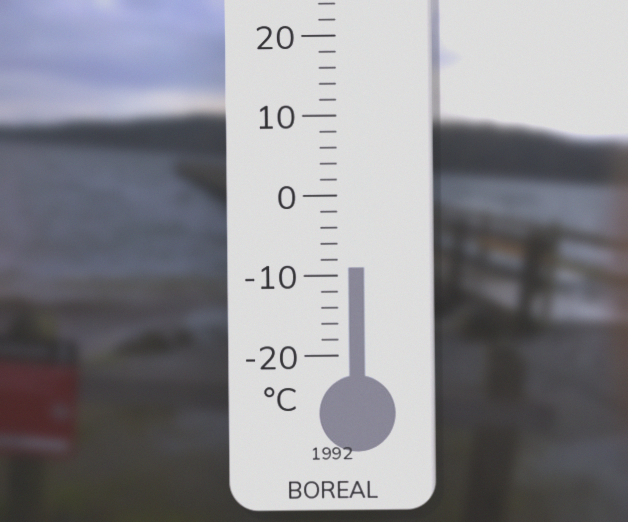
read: -9 °C
